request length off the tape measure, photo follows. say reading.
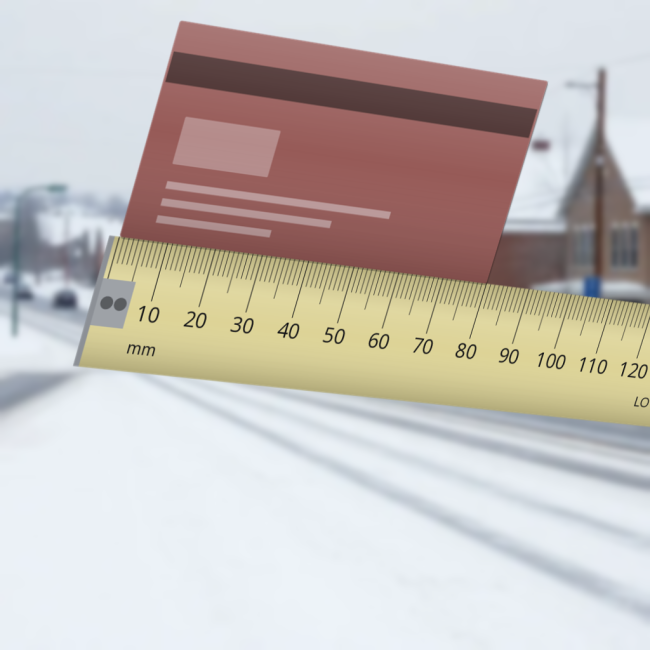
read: 80 mm
